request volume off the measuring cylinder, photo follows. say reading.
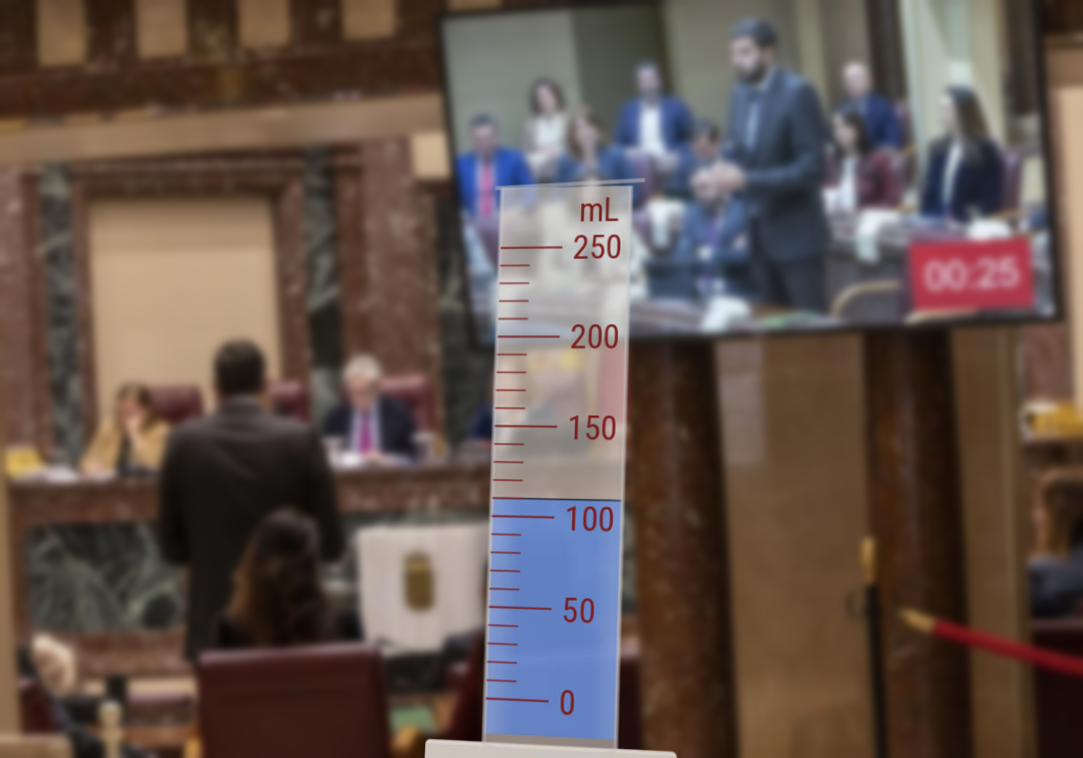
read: 110 mL
